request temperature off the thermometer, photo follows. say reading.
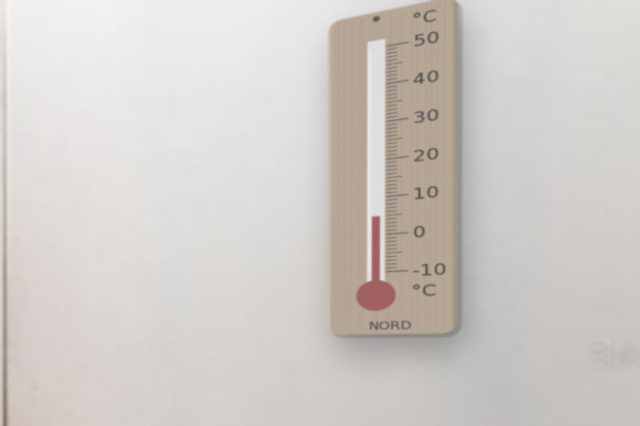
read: 5 °C
